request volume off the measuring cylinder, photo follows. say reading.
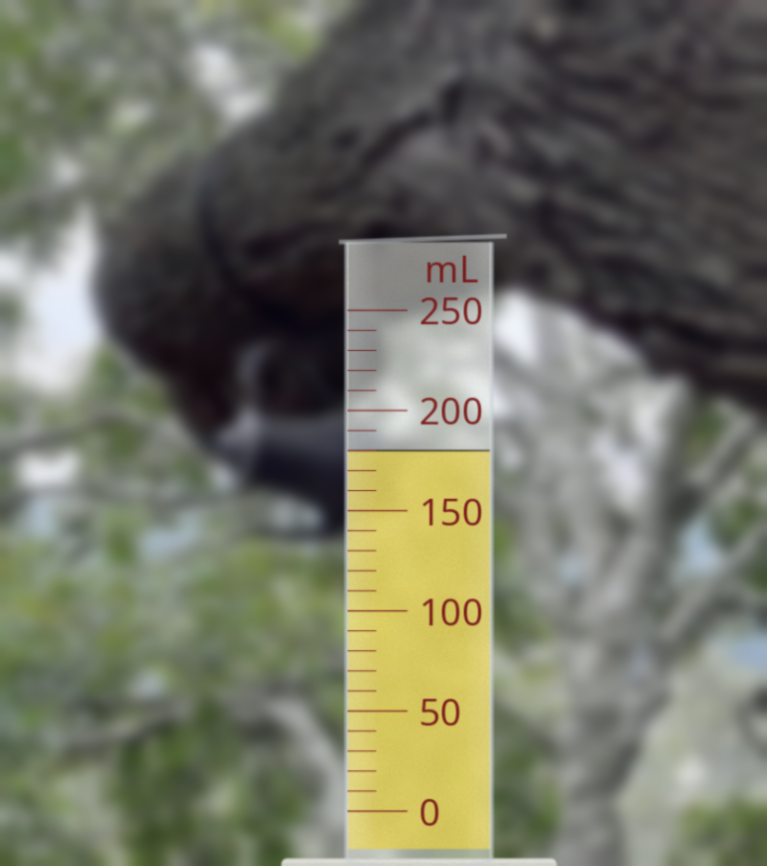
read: 180 mL
